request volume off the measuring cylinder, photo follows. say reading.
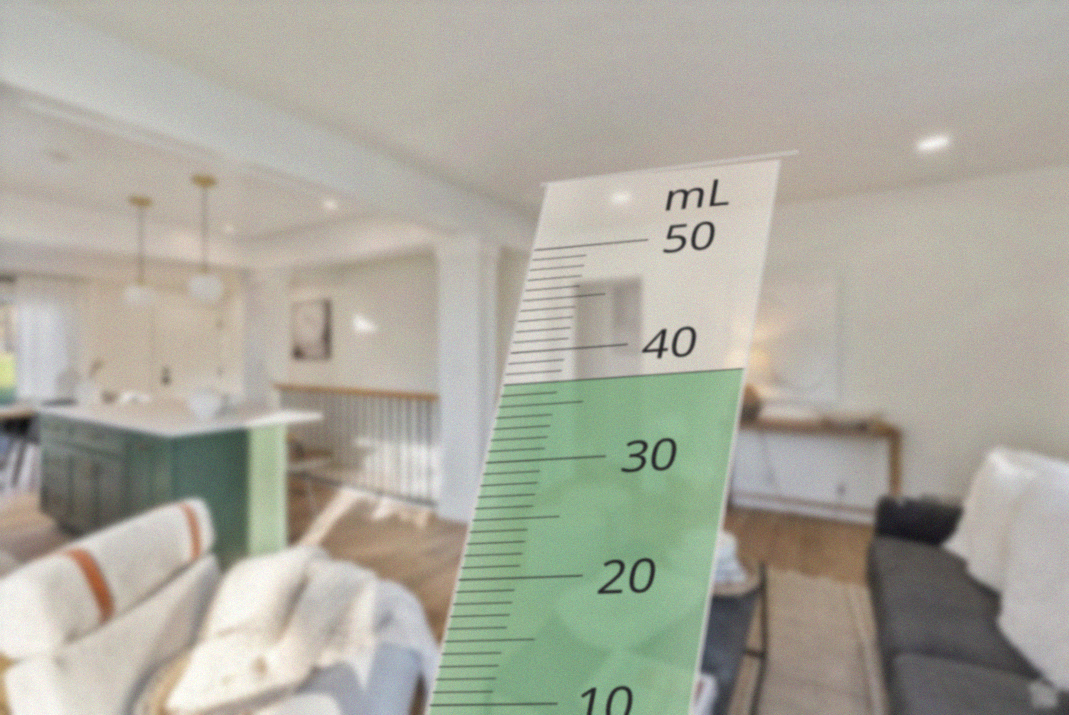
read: 37 mL
